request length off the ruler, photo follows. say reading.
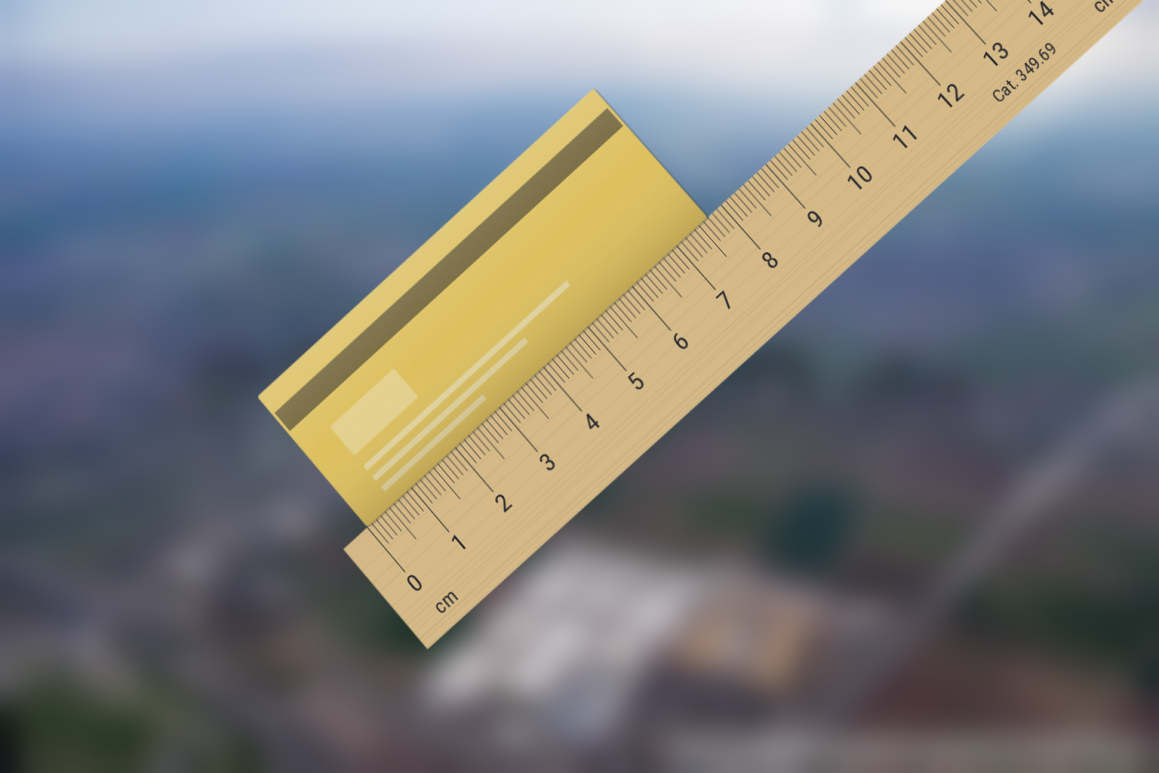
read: 7.7 cm
